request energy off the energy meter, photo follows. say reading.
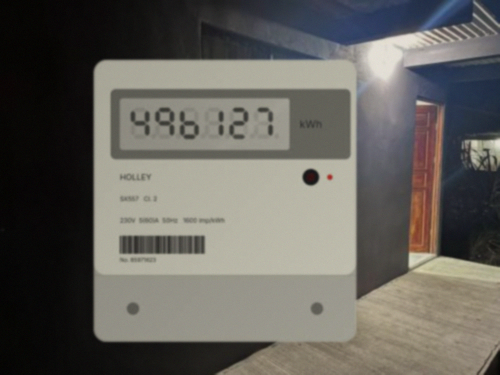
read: 496127 kWh
